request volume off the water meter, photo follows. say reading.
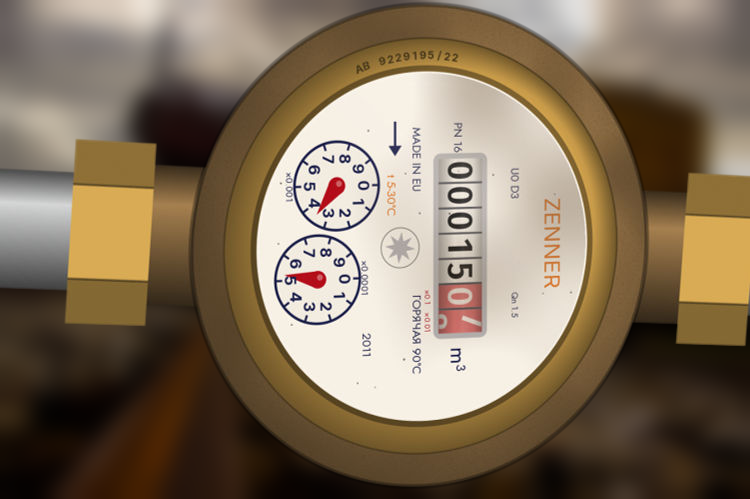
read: 15.0735 m³
